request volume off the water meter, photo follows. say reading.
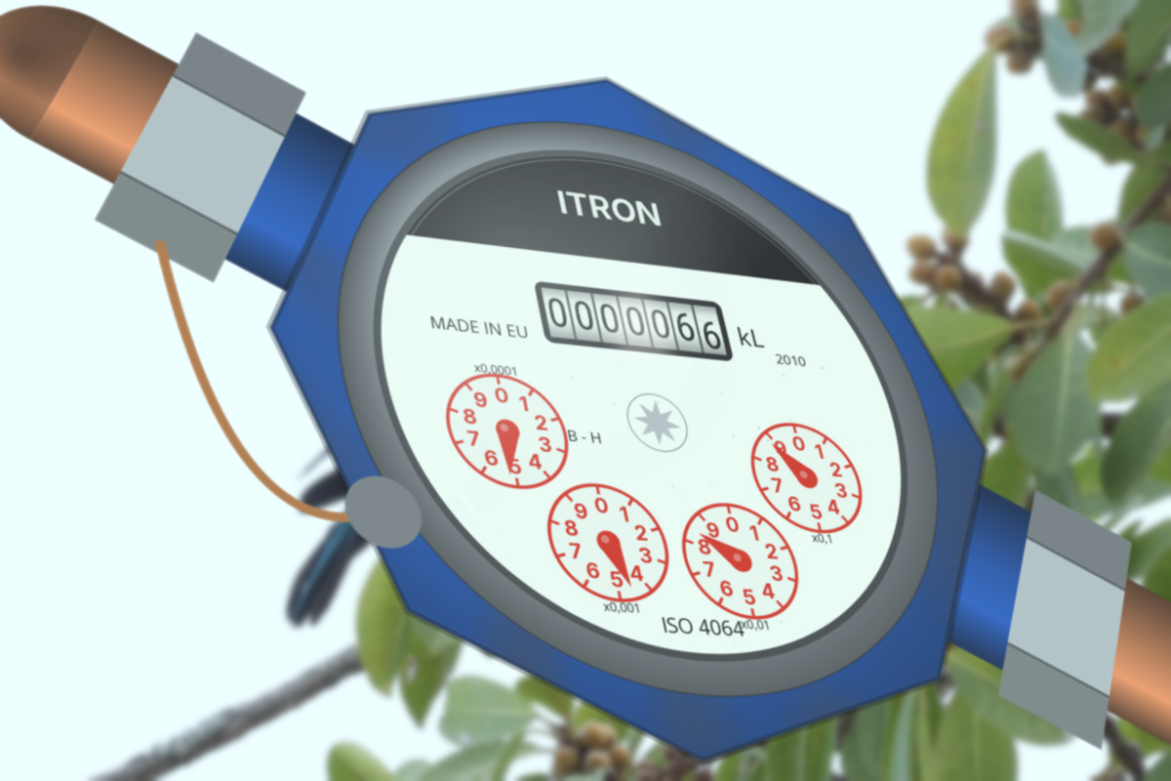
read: 65.8845 kL
